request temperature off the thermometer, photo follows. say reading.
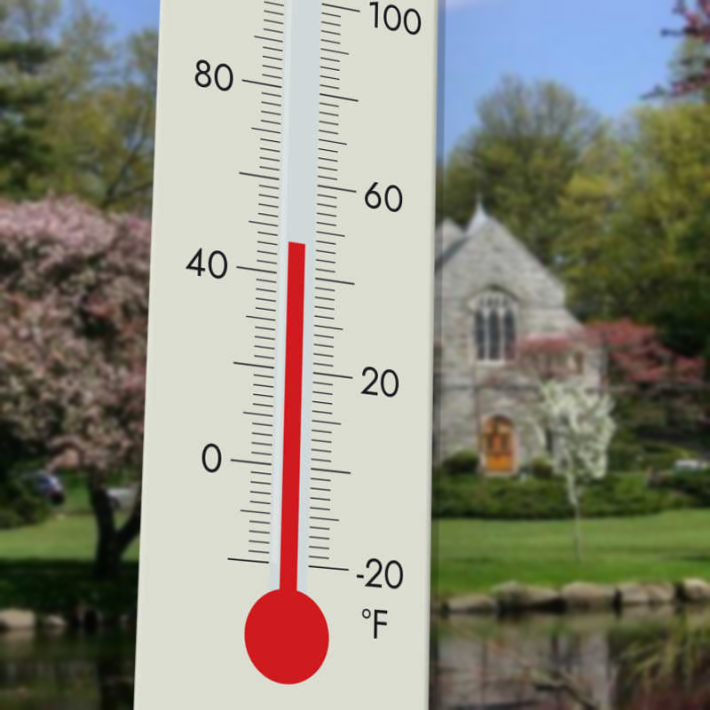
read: 47 °F
